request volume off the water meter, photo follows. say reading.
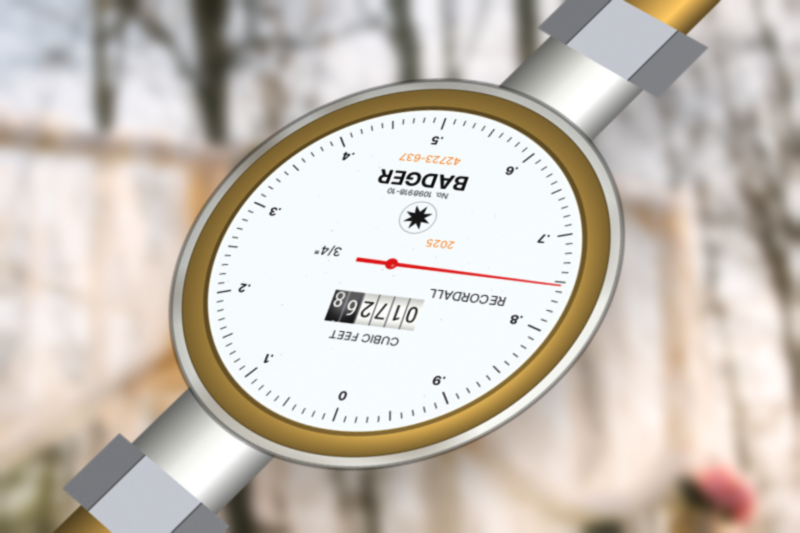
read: 17267.75 ft³
